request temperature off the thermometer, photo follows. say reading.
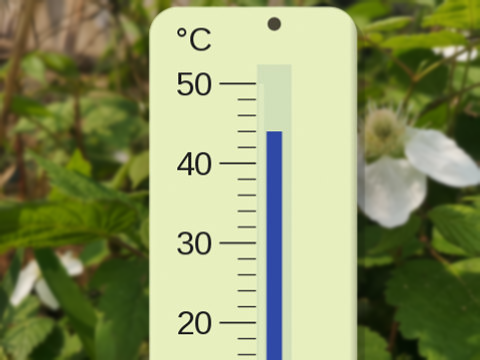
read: 44 °C
